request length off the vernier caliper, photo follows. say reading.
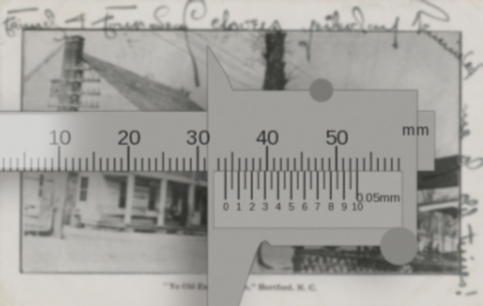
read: 34.0 mm
